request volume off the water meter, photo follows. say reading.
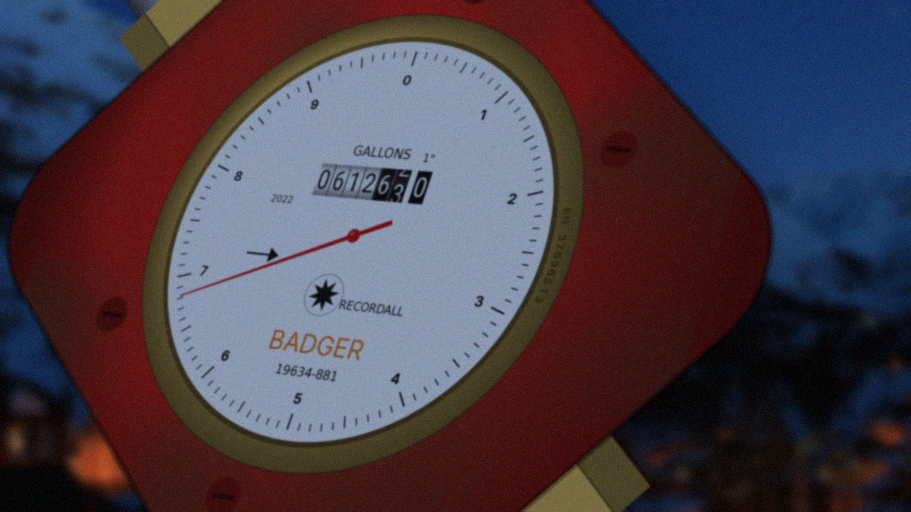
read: 612626.8 gal
